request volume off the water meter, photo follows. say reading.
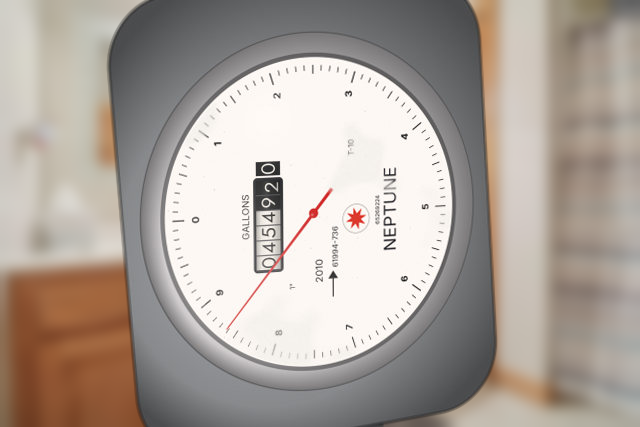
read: 454918.6 gal
